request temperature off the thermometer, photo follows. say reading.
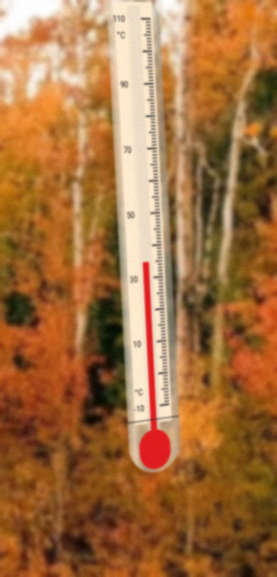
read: 35 °C
